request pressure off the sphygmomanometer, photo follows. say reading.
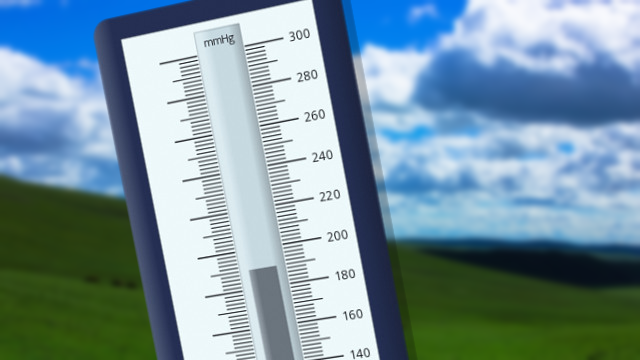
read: 190 mmHg
